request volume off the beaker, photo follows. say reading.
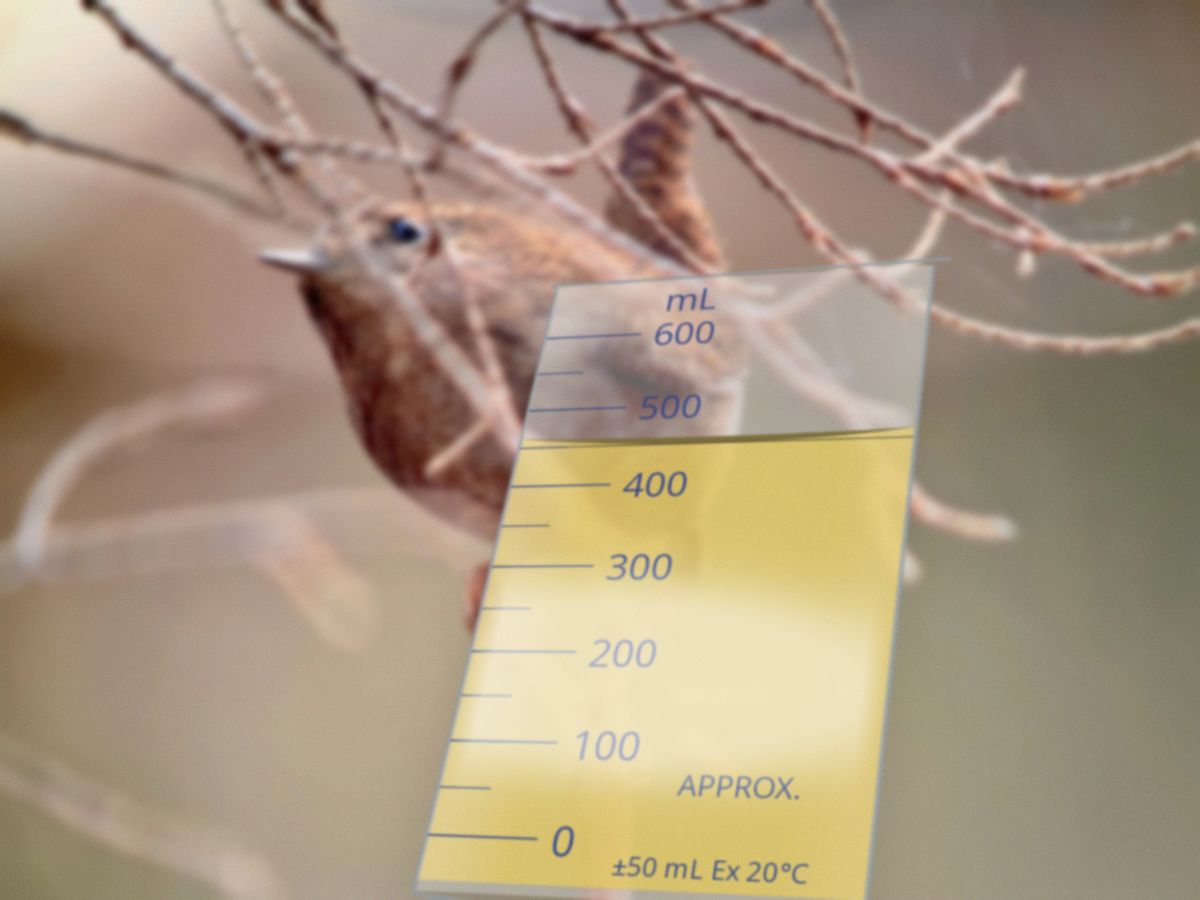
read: 450 mL
